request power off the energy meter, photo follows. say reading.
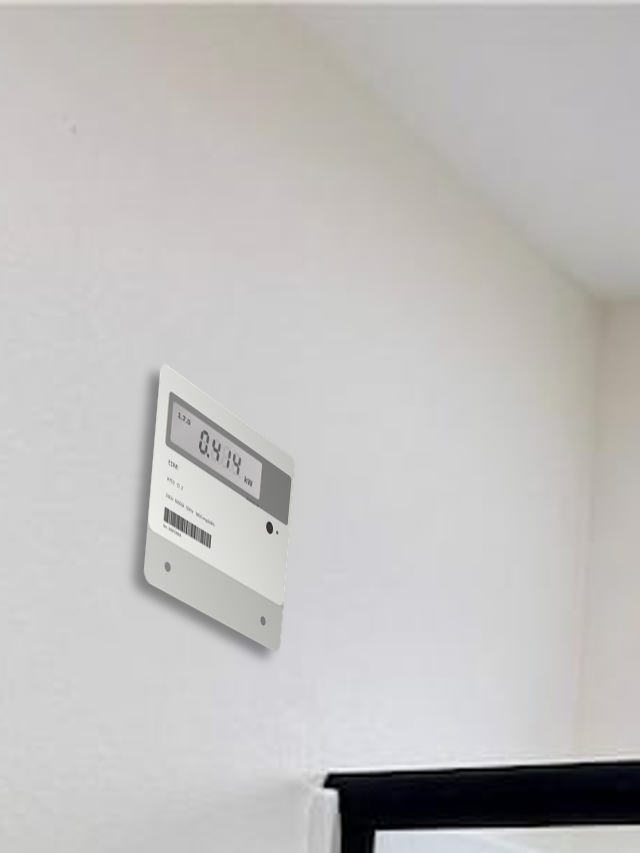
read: 0.414 kW
